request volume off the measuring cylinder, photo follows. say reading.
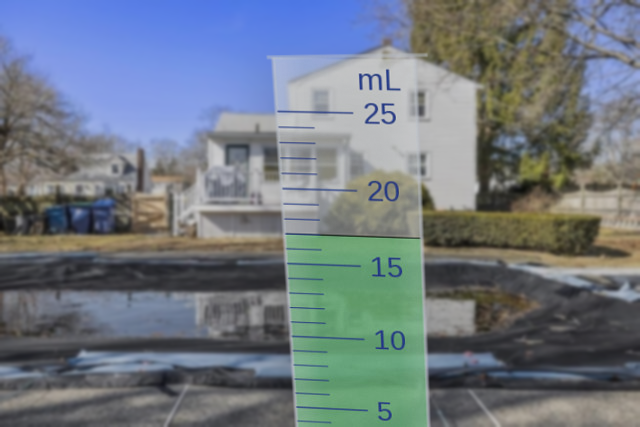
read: 17 mL
